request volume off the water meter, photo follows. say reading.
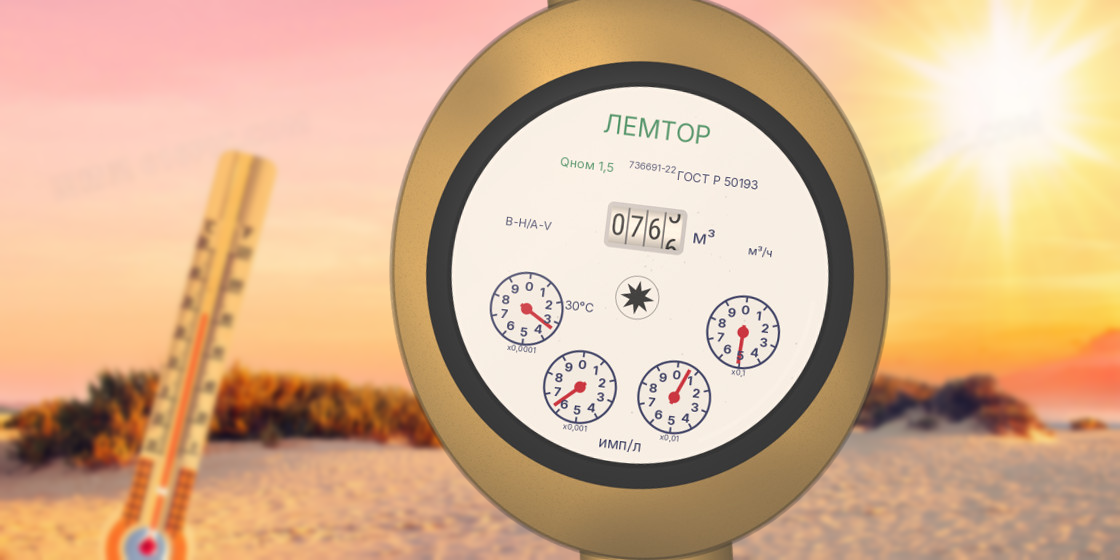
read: 765.5063 m³
